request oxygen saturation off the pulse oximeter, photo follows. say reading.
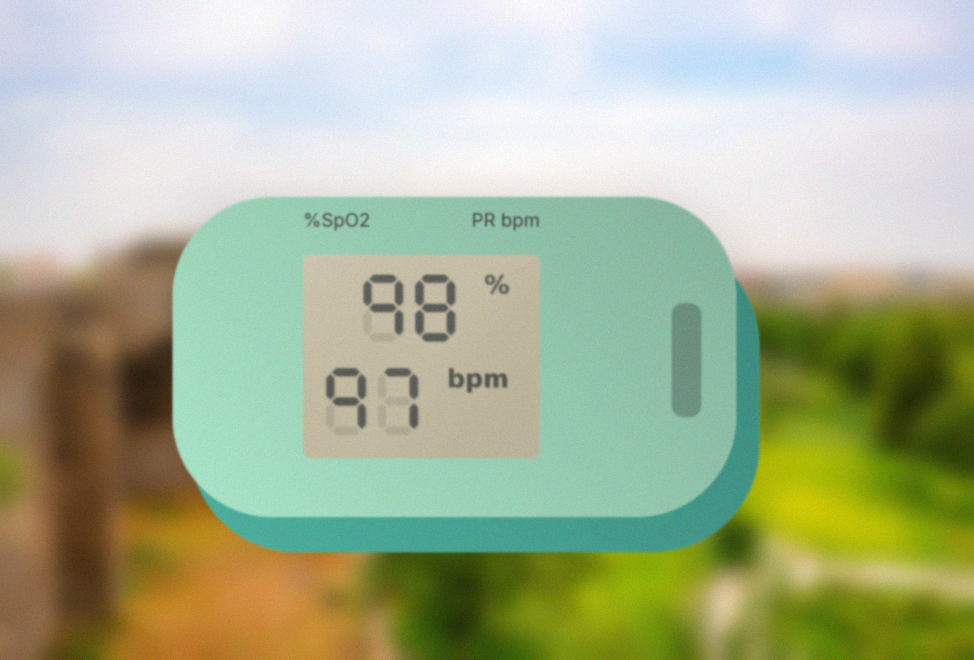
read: 98 %
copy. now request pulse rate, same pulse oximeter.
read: 97 bpm
